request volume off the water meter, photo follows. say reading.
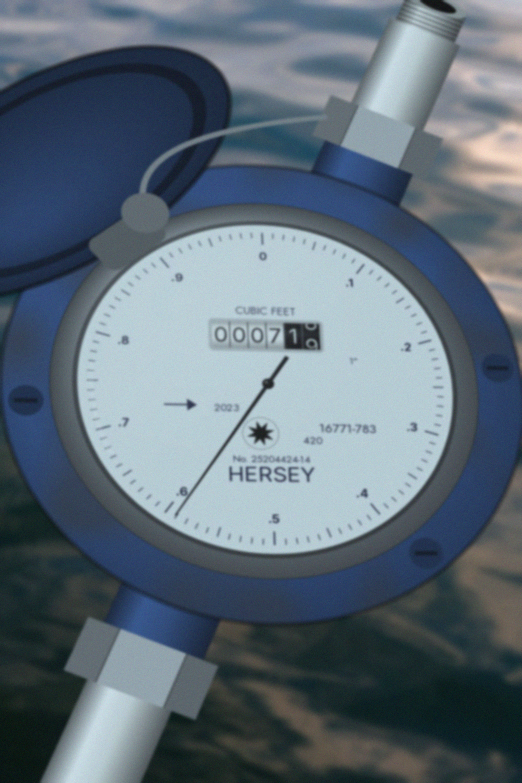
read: 718.59 ft³
